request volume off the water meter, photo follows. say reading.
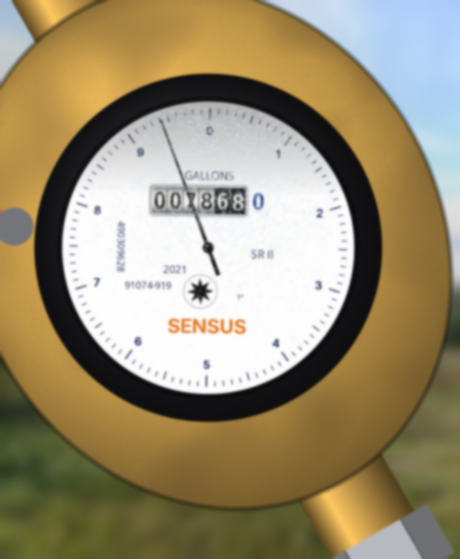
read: 78679.4 gal
